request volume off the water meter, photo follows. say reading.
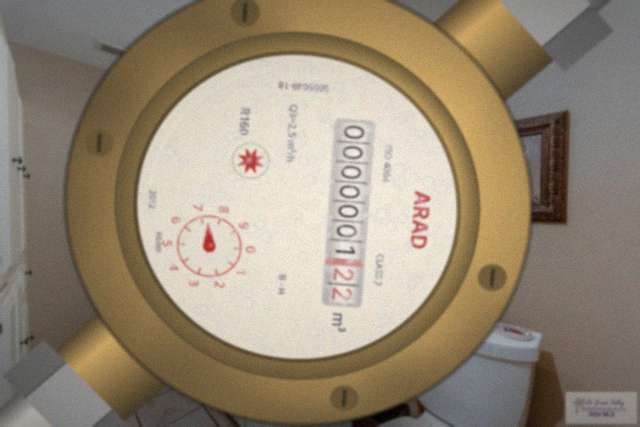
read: 1.227 m³
